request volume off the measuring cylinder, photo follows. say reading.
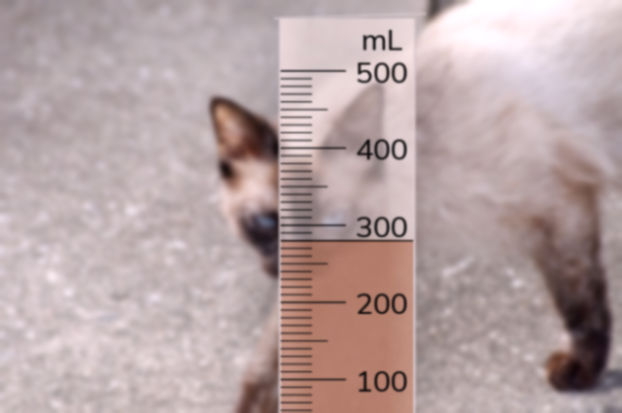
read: 280 mL
